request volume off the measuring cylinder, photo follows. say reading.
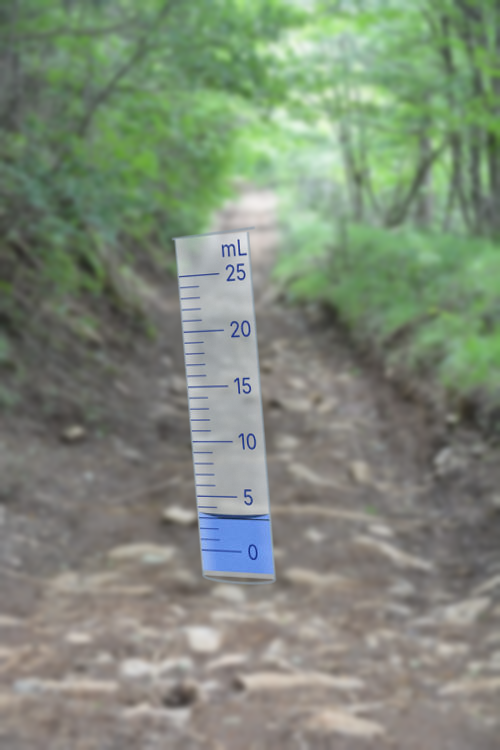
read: 3 mL
